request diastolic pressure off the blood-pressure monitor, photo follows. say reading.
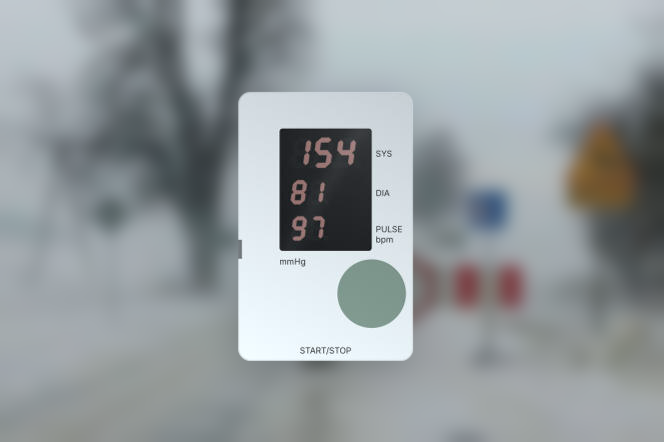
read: 81 mmHg
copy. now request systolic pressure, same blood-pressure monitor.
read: 154 mmHg
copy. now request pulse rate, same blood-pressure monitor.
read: 97 bpm
